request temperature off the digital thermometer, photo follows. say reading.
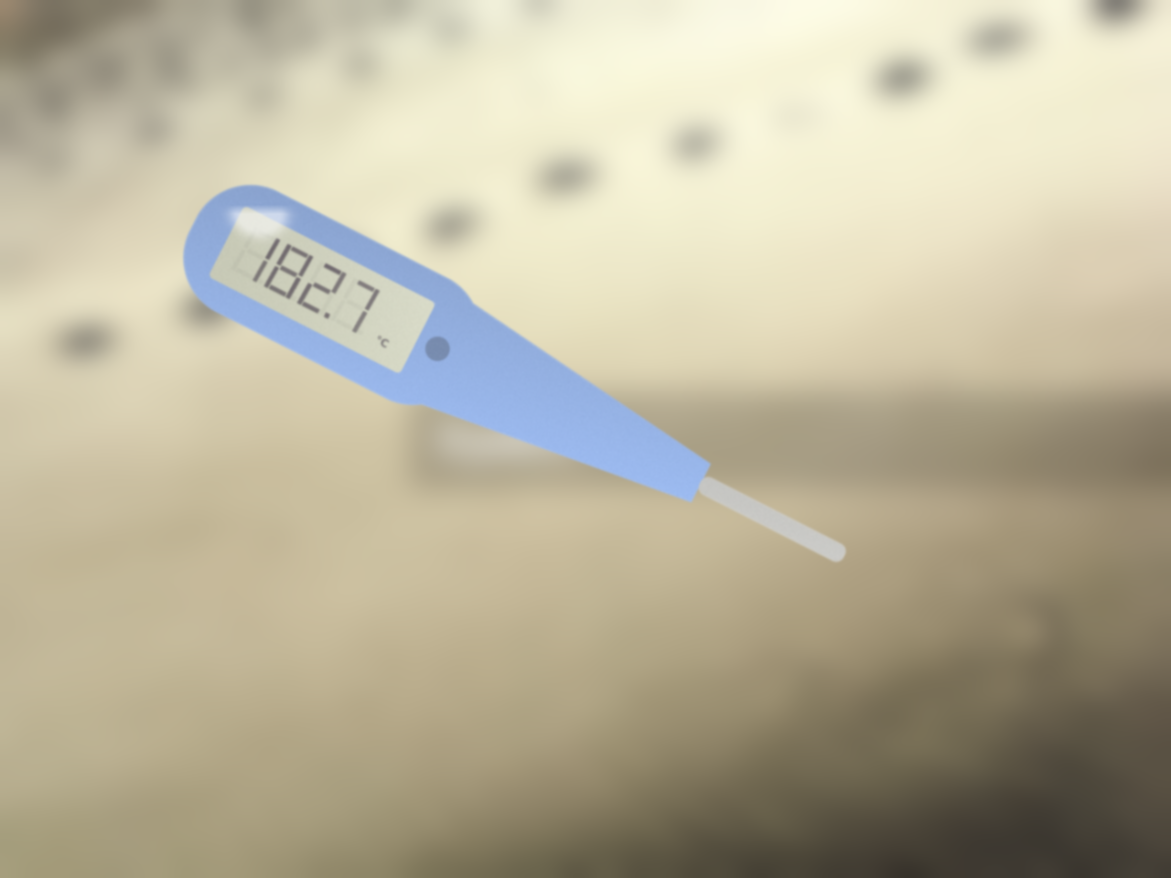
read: 182.7 °C
